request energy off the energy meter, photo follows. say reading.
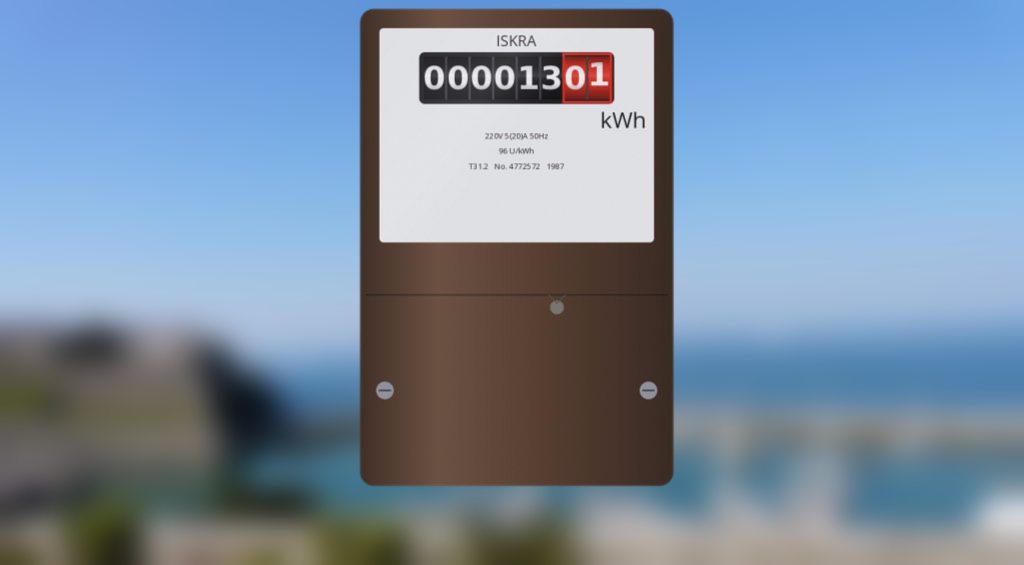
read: 13.01 kWh
